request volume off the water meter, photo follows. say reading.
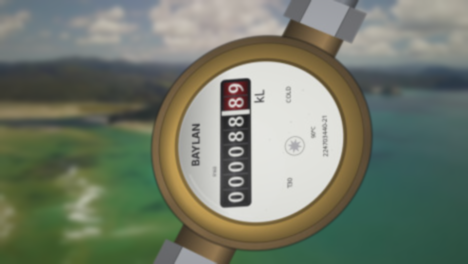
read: 88.89 kL
